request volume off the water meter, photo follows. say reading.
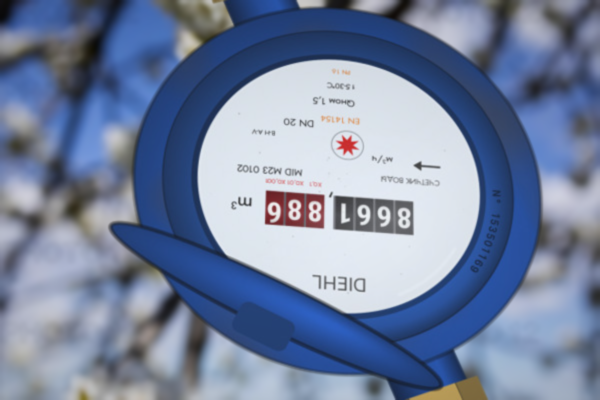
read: 8661.886 m³
